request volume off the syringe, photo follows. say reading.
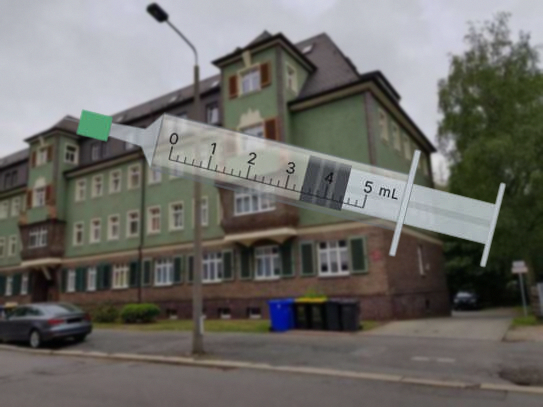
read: 3.4 mL
